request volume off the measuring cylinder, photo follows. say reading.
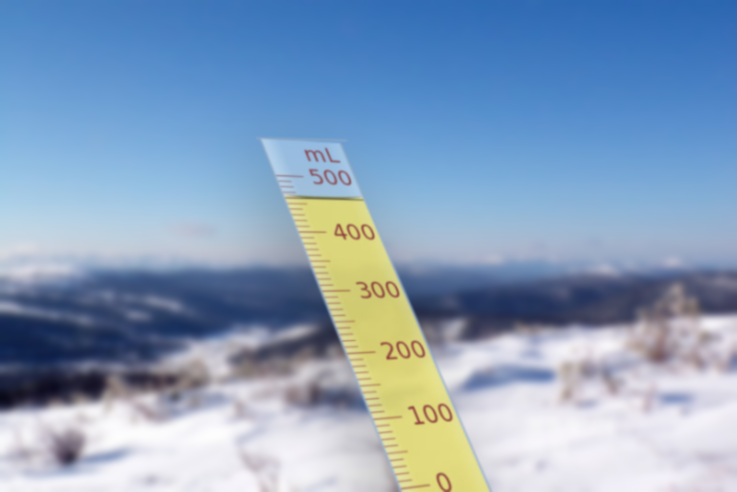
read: 460 mL
